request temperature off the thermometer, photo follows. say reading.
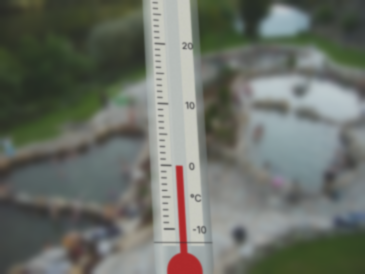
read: 0 °C
